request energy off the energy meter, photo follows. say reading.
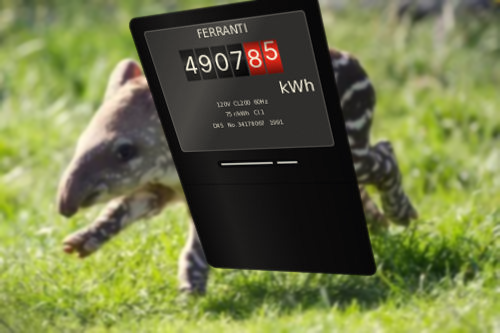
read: 4907.85 kWh
